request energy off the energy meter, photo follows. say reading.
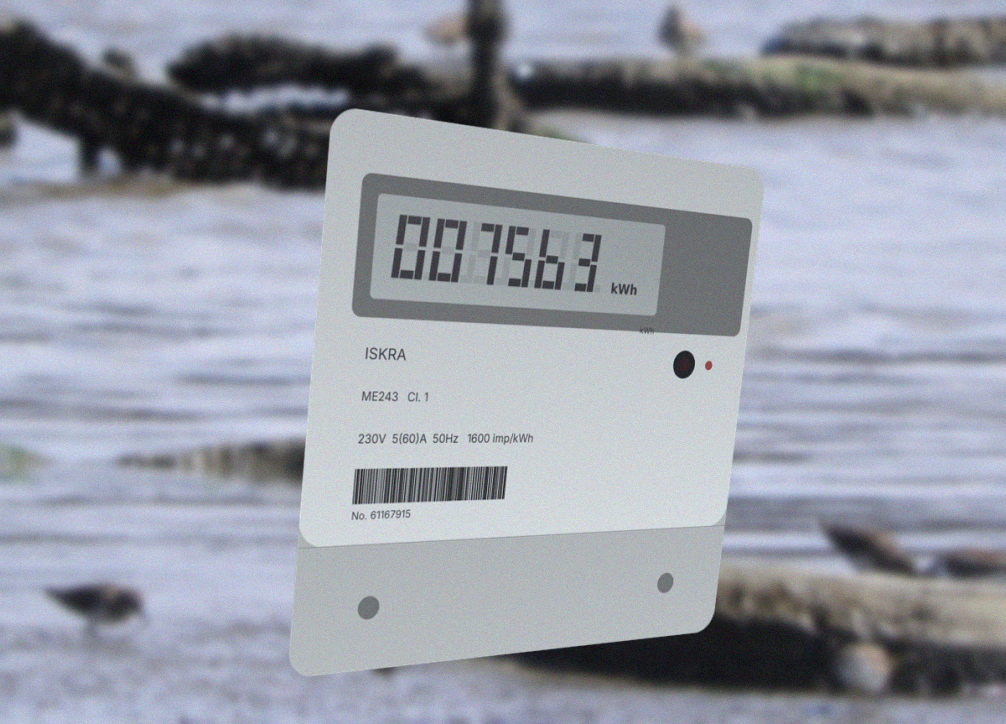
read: 7563 kWh
